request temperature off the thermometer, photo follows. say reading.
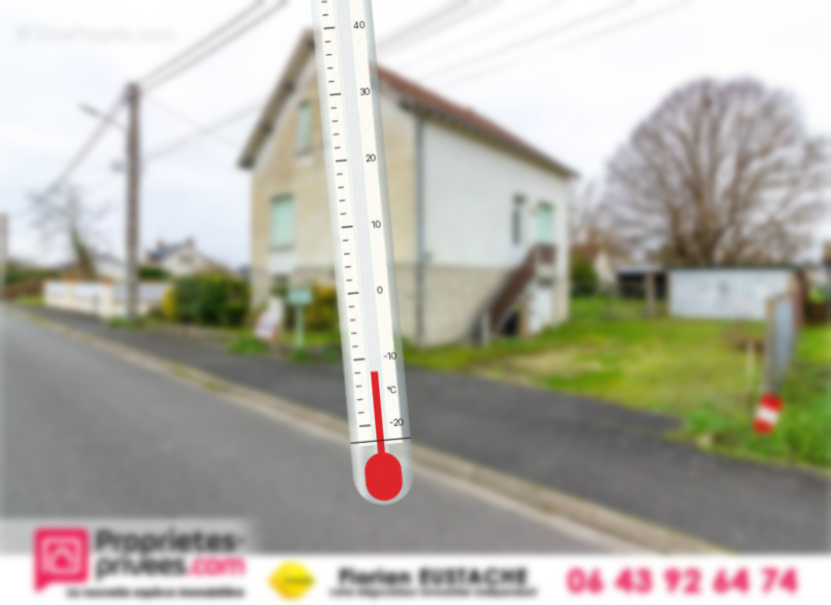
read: -12 °C
